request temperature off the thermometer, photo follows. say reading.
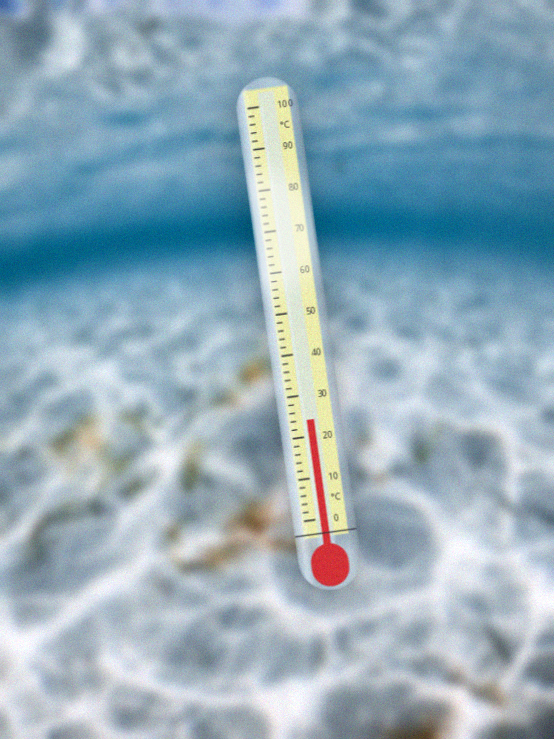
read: 24 °C
